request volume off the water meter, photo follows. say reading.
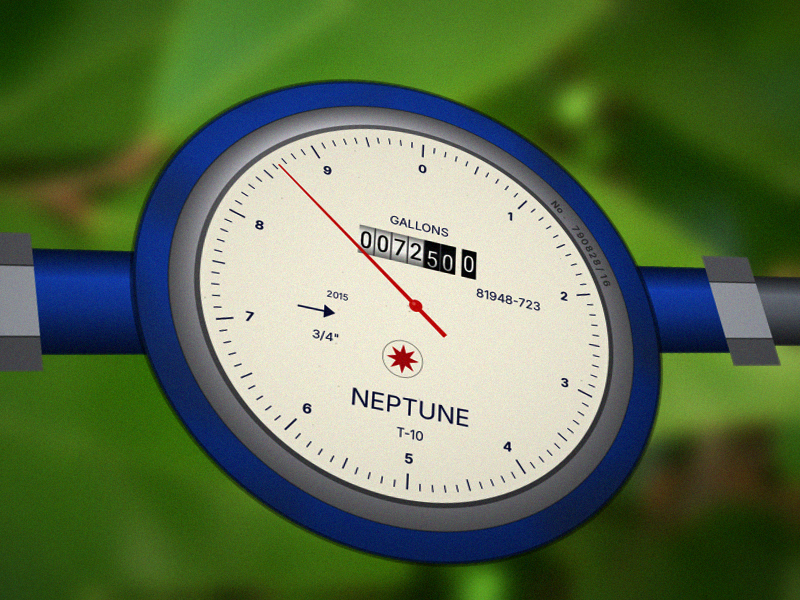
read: 72498.6 gal
